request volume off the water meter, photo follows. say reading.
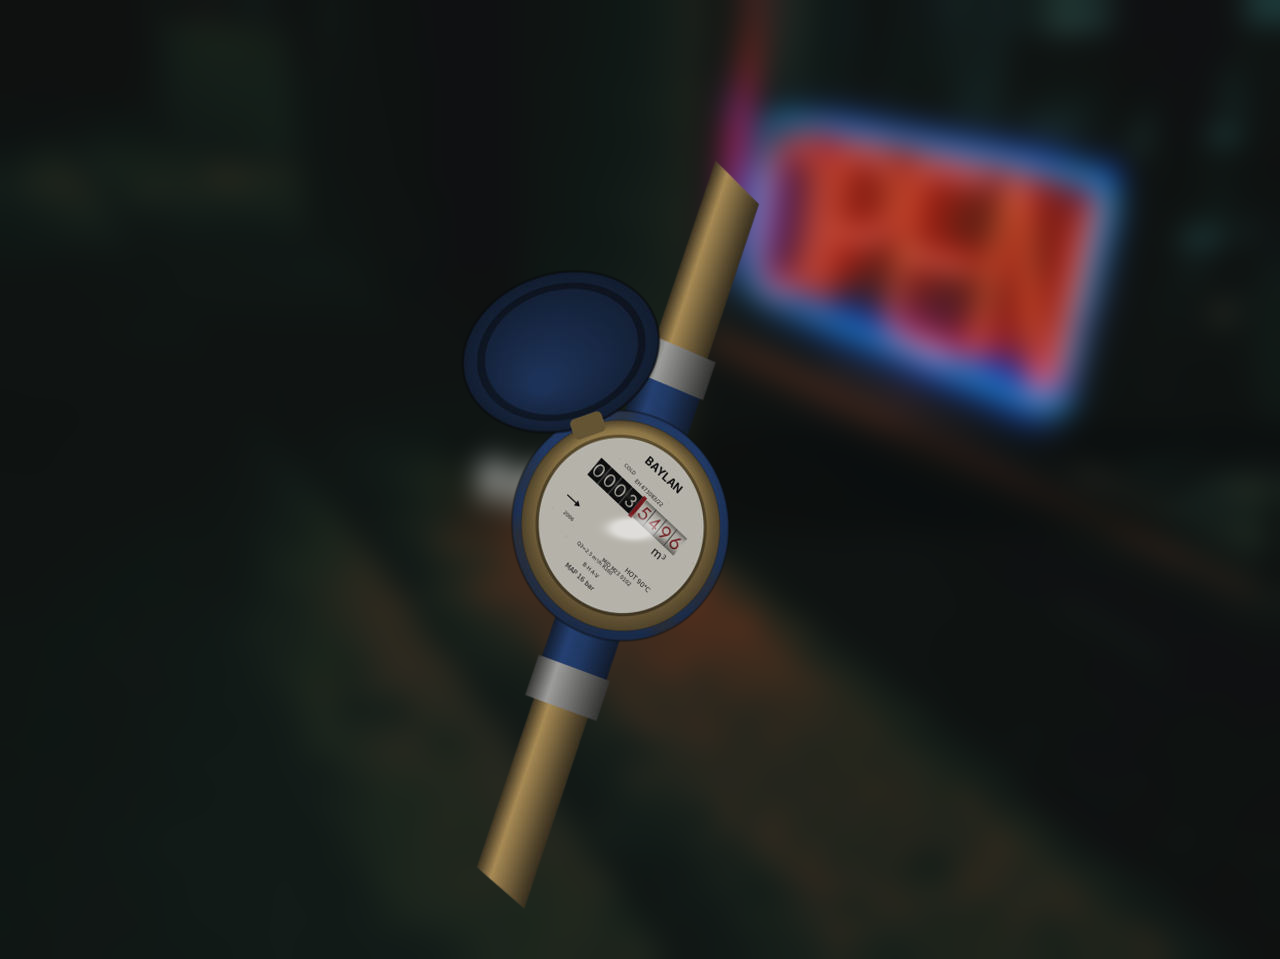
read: 3.5496 m³
